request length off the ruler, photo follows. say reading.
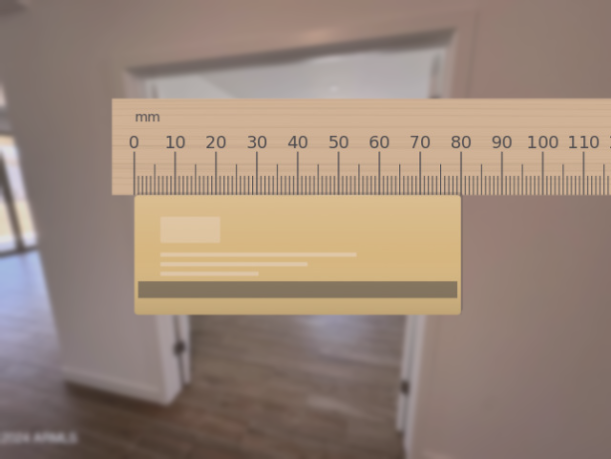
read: 80 mm
